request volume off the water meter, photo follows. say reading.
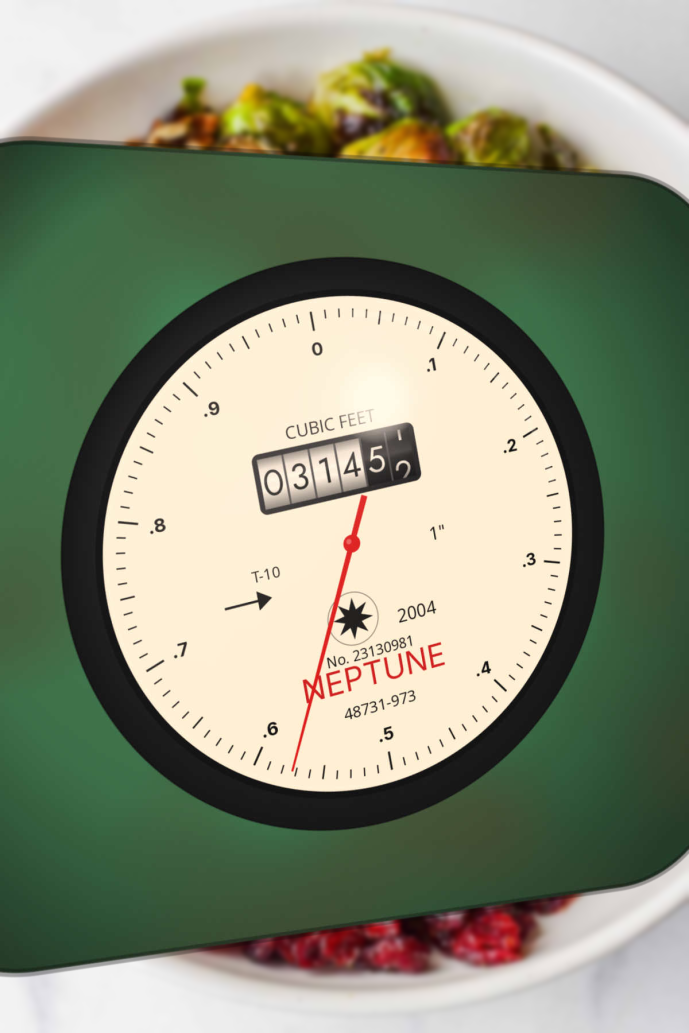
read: 31451.57 ft³
